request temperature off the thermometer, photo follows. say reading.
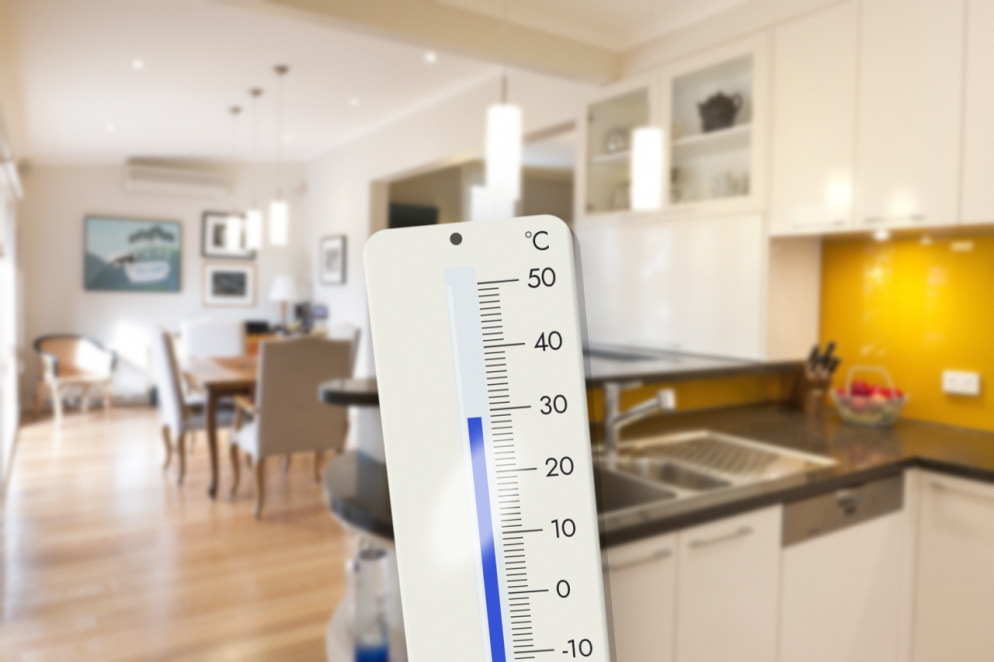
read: 29 °C
